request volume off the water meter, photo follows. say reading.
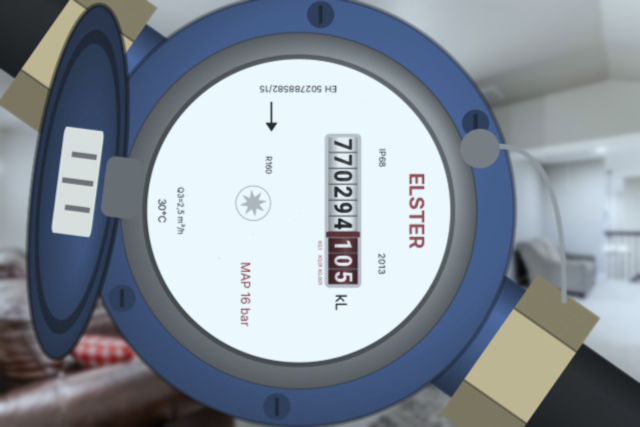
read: 770294.105 kL
